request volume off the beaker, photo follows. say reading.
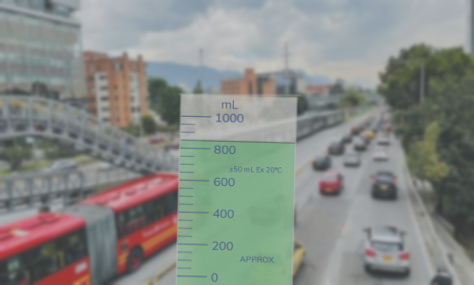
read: 850 mL
